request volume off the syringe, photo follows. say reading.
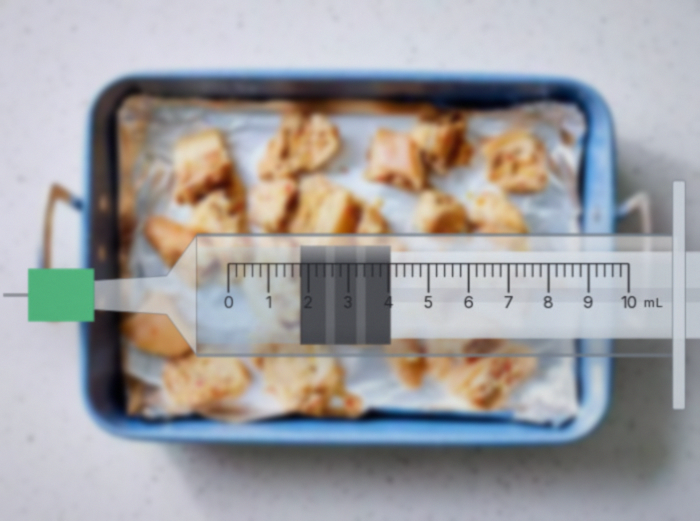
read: 1.8 mL
